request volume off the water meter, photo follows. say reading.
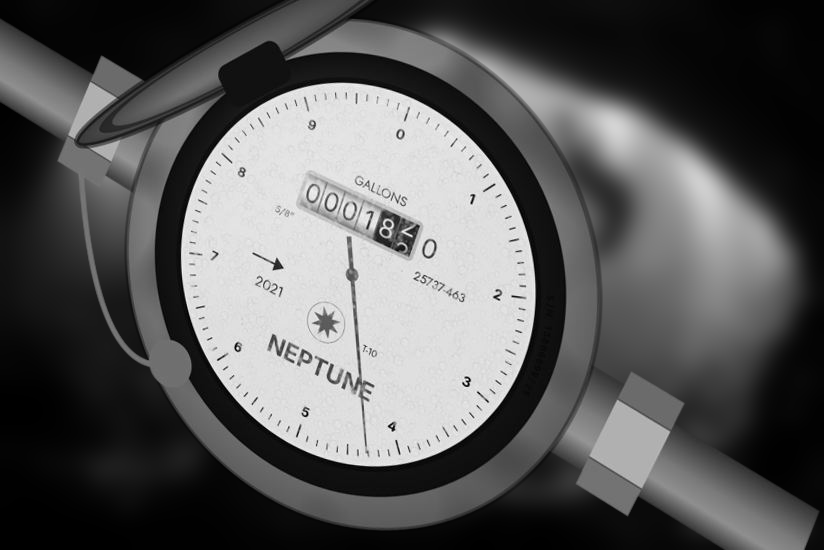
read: 1824.3 gal
